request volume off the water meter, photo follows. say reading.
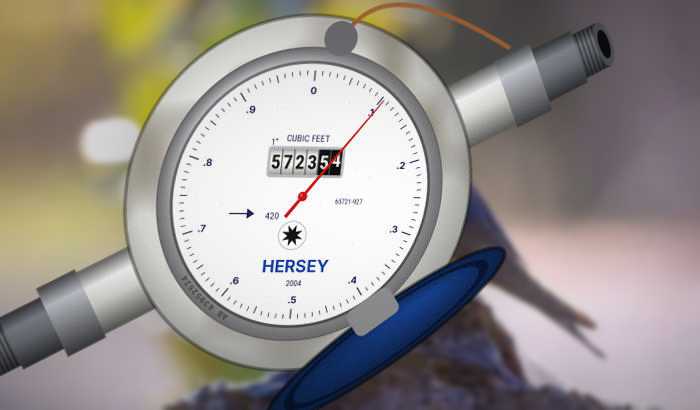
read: 572354.10 ft³
